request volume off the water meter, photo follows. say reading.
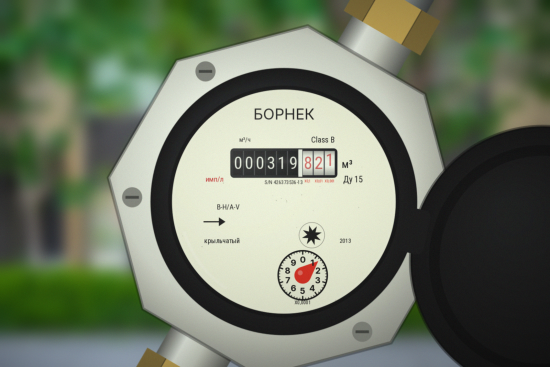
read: 319.8211 m³
